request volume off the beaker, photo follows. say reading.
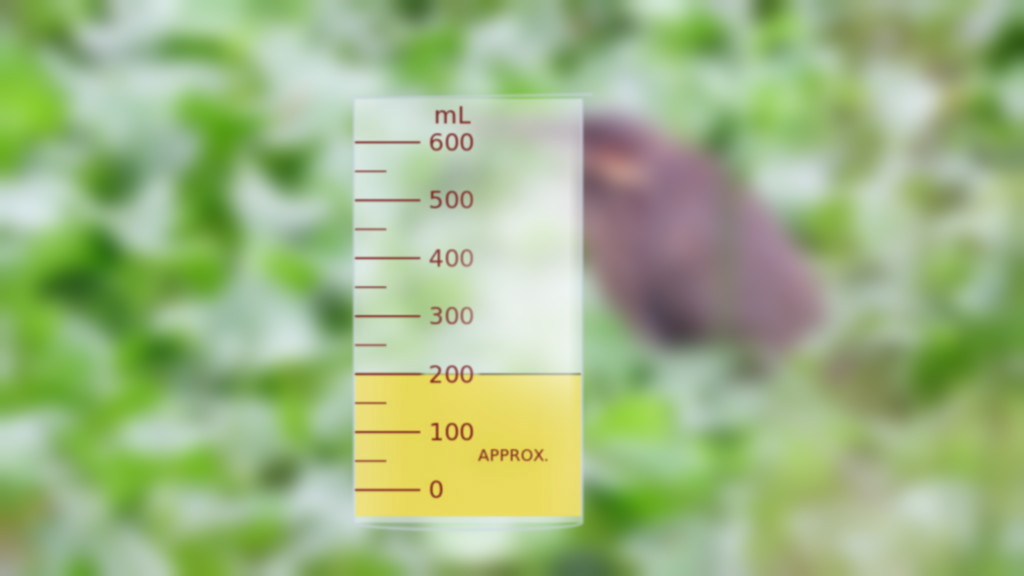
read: 200 mL
